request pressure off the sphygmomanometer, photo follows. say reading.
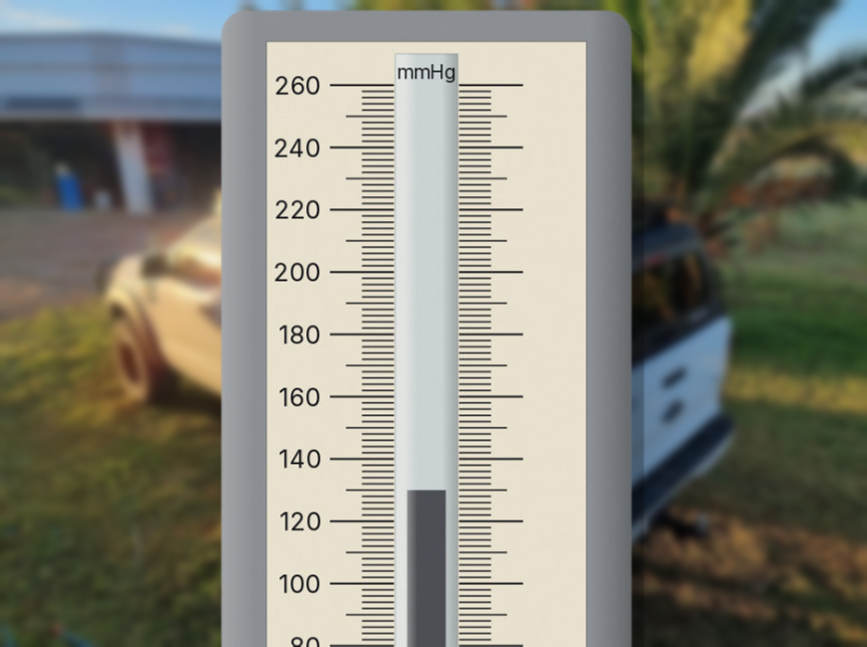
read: 130 mmHg
